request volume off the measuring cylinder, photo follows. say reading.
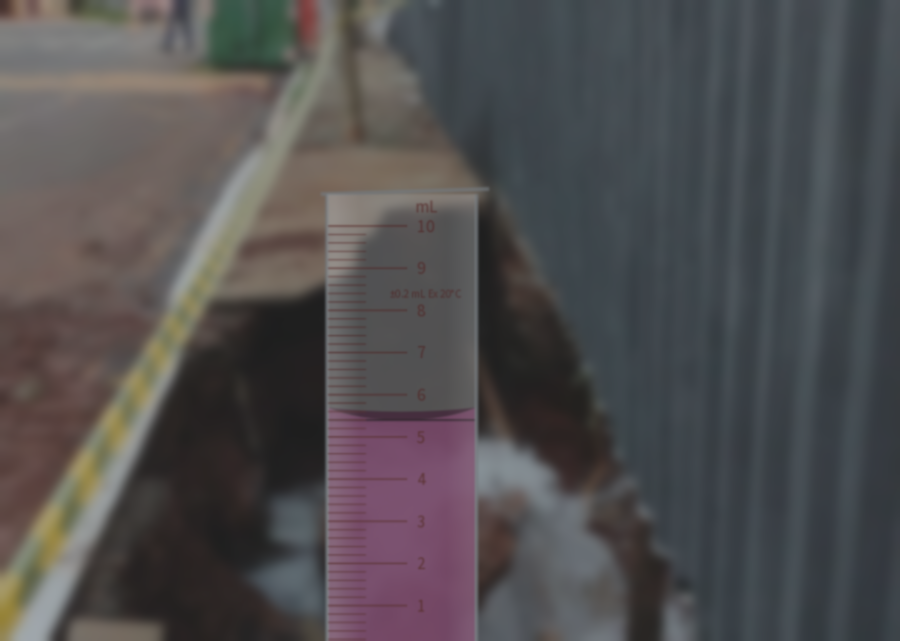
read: 5.4 mL
